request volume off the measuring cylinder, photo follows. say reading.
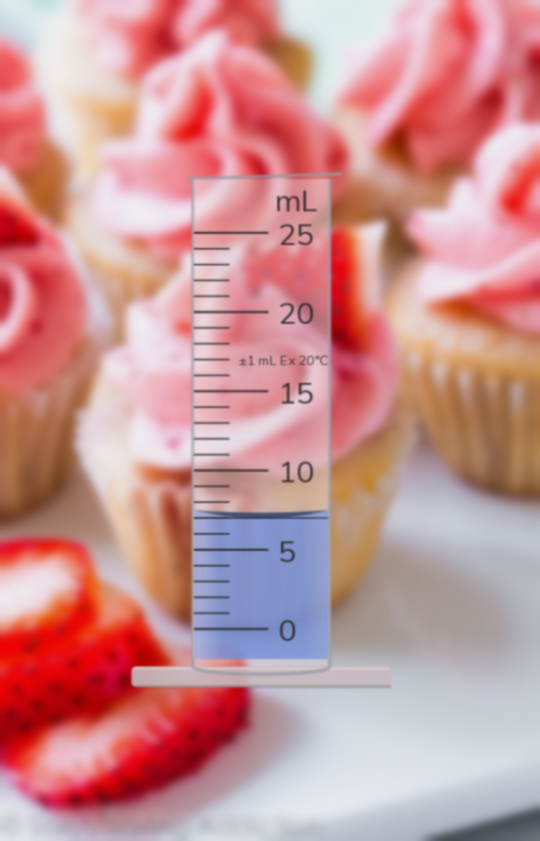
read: 7 mL
